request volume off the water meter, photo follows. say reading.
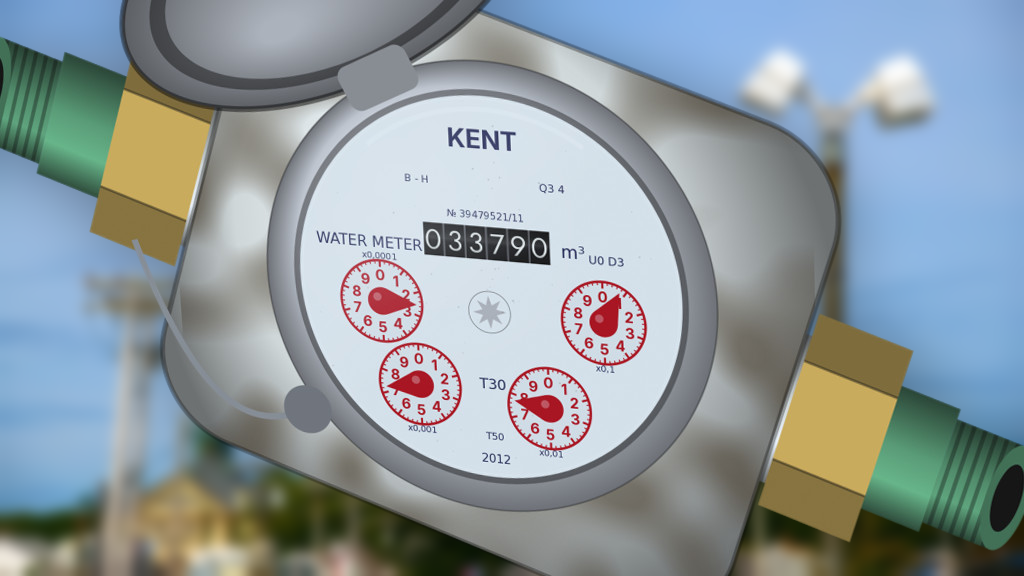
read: 33790.0772 m³
